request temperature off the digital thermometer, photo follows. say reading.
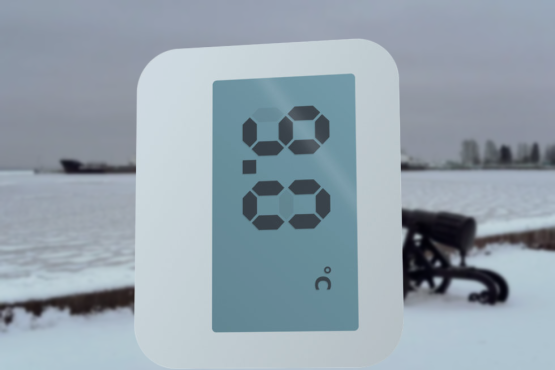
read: 9.0 °C
